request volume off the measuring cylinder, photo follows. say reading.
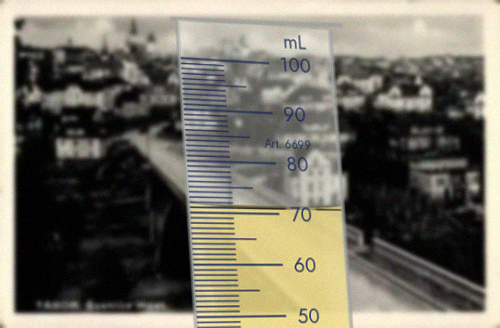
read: 71 mL
